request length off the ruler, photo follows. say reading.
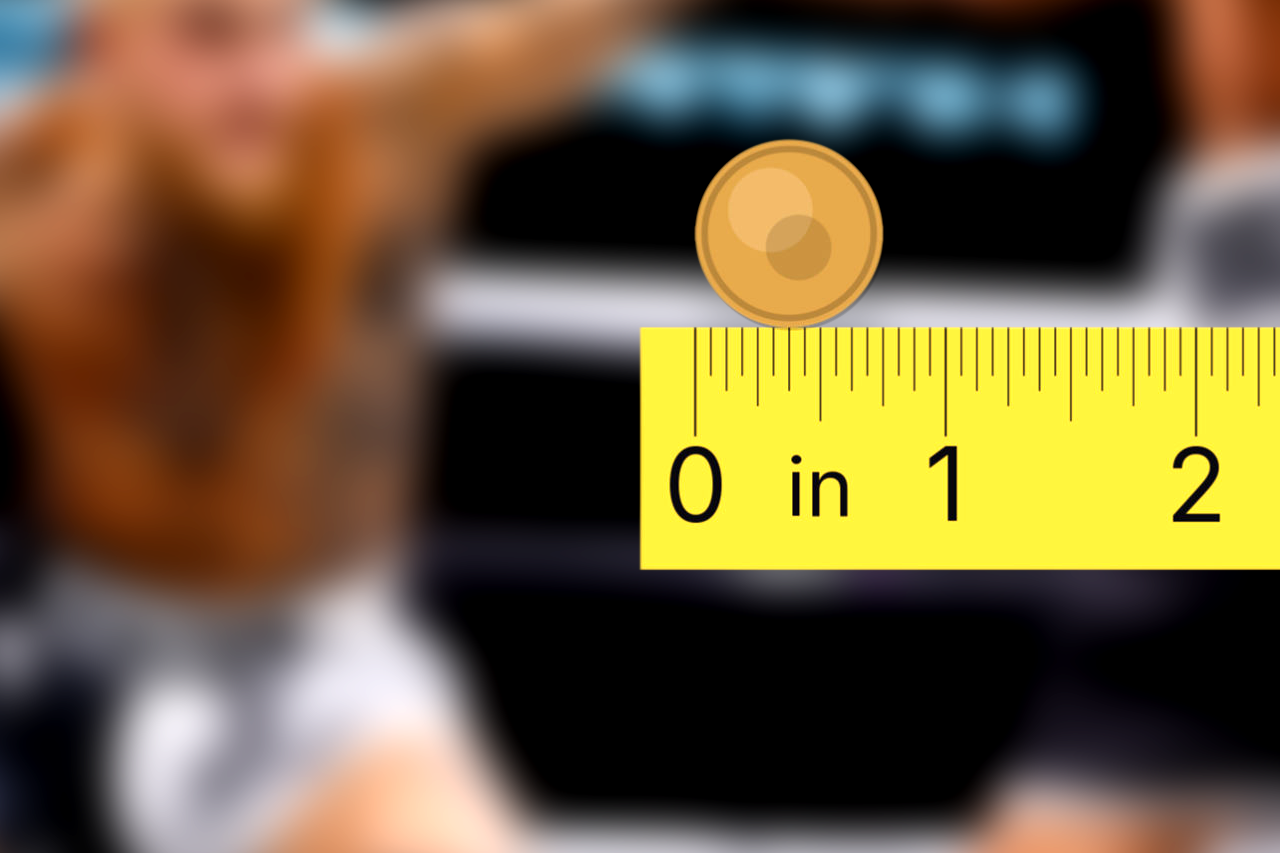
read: 0.75 in
